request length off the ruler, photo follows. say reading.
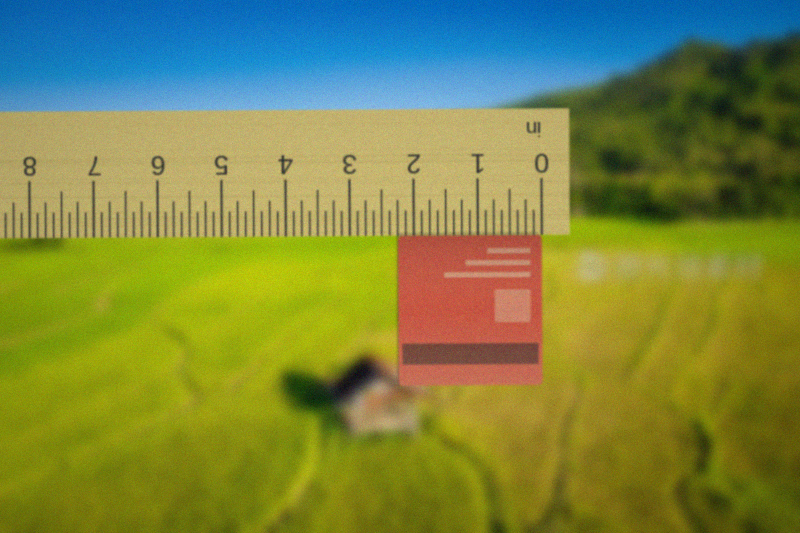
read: 2.25 in
